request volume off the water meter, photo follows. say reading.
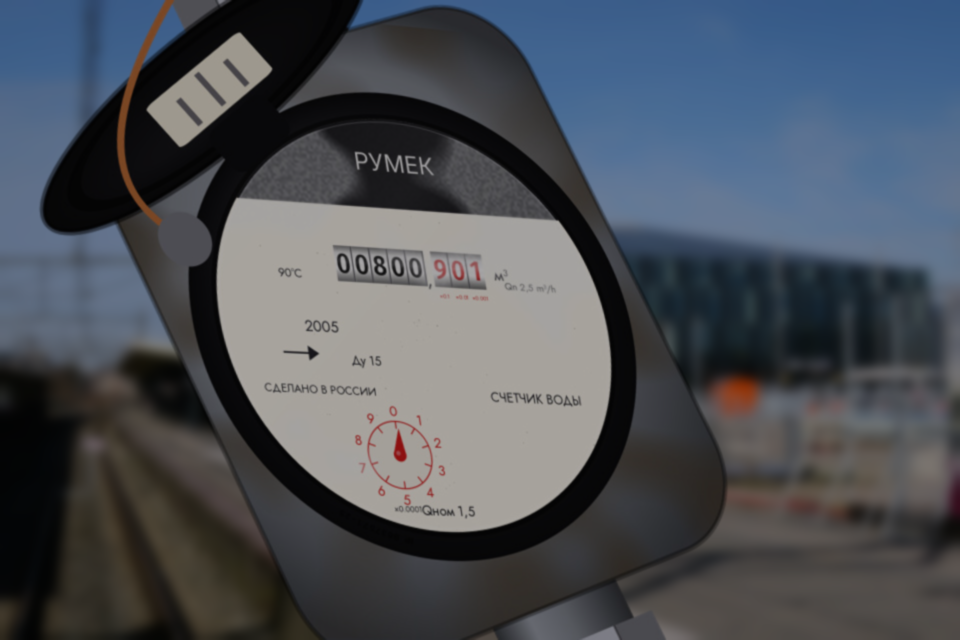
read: 800.9010 m³
